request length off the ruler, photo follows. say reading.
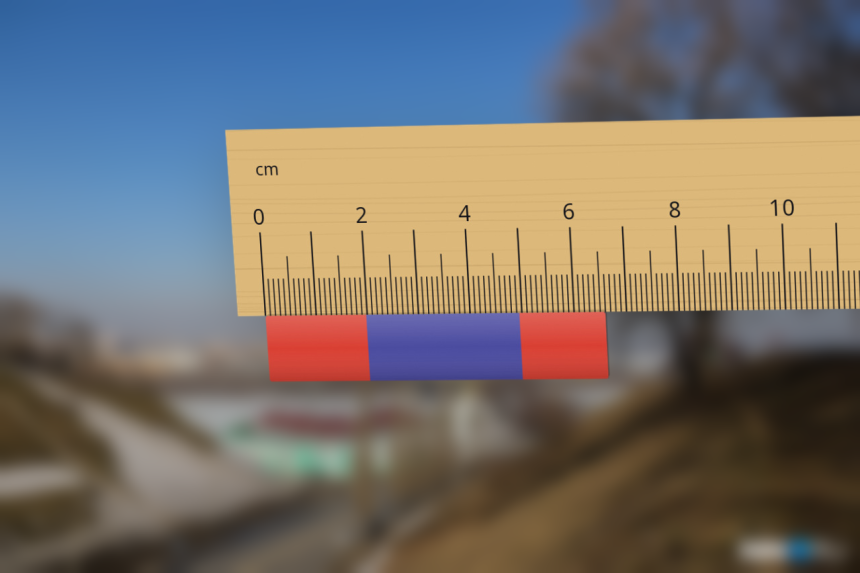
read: 6.6 cm
